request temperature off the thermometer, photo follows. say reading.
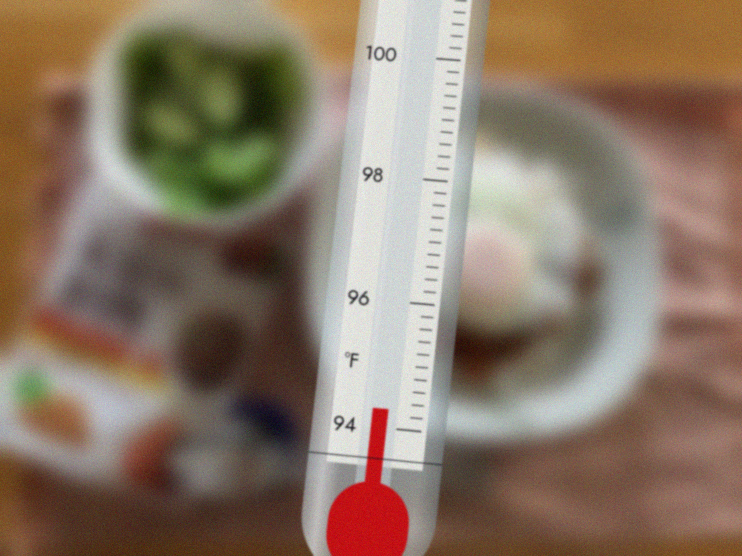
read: 94.3 °F
